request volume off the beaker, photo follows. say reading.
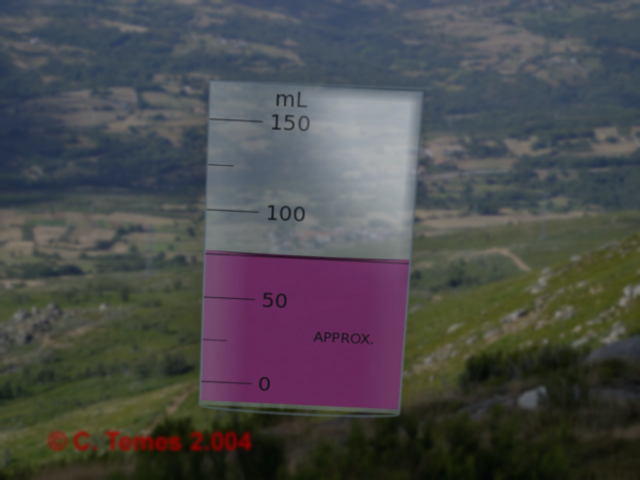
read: 75 mL
